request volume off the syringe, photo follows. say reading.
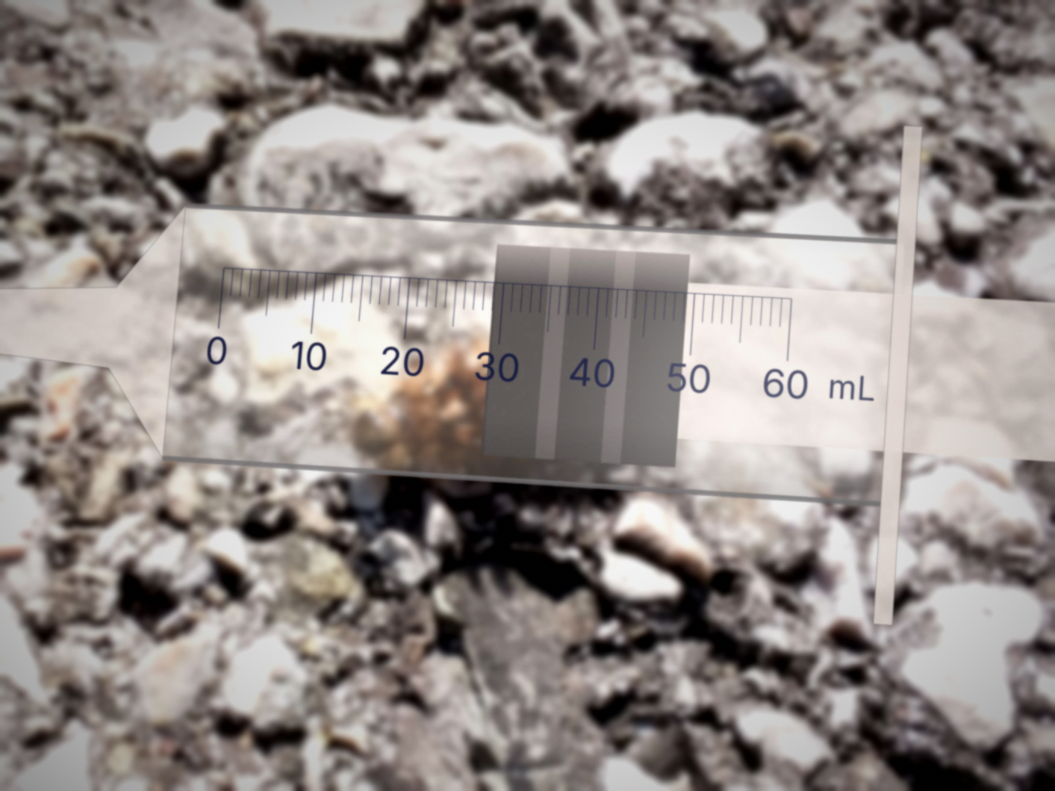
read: 29 mL
